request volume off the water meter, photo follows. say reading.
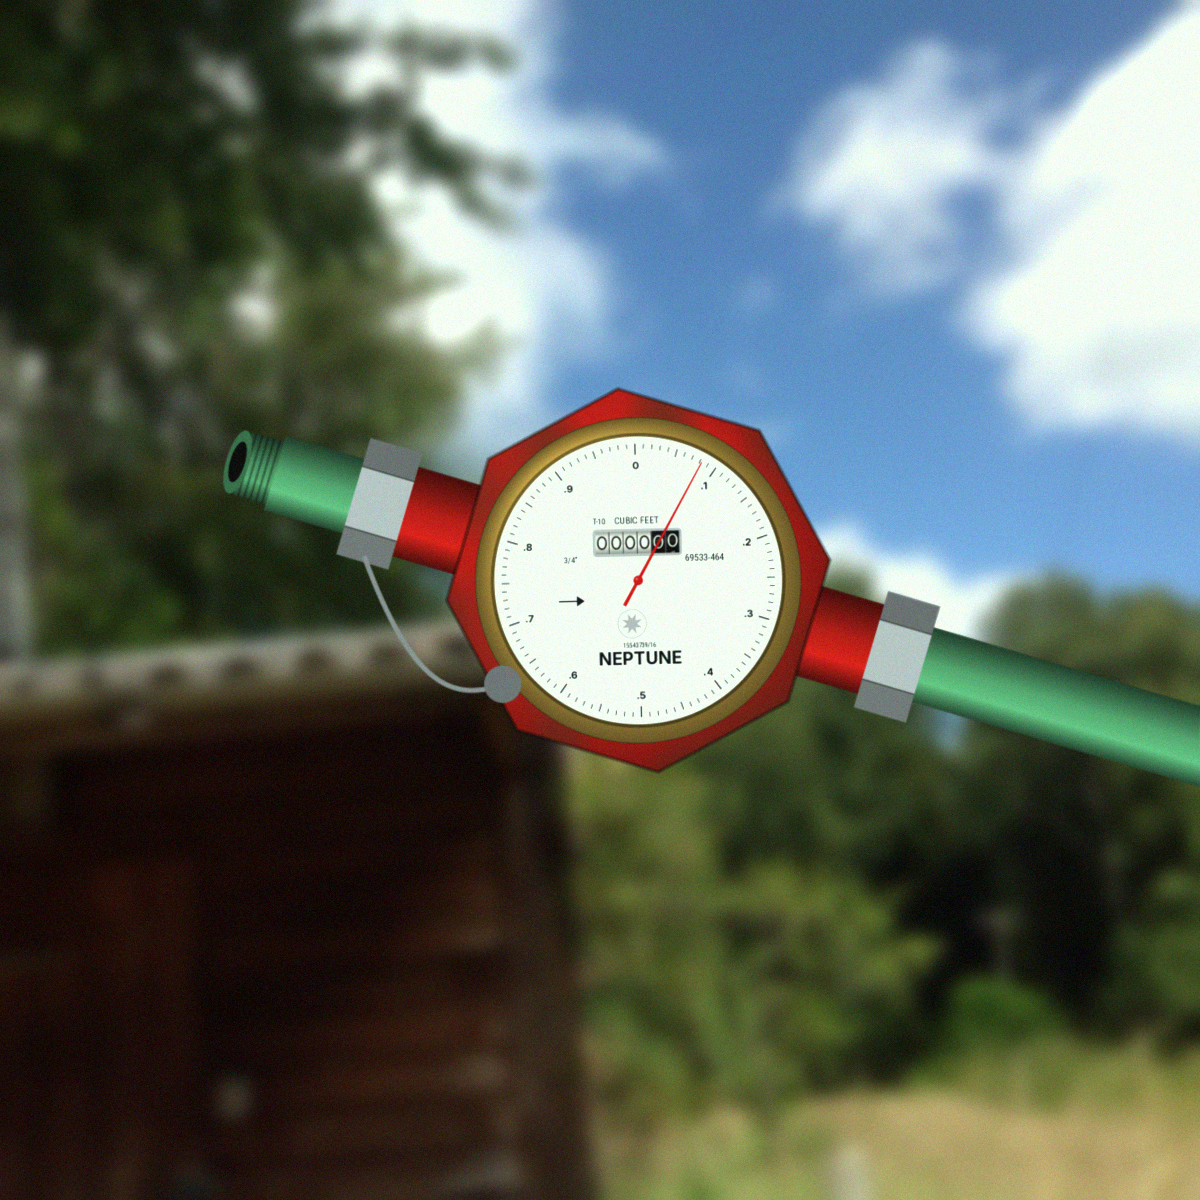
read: 0.08 ft³
